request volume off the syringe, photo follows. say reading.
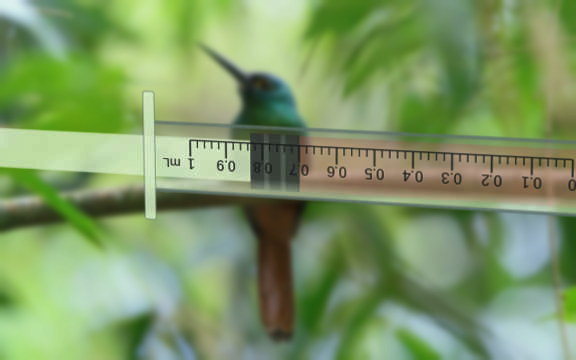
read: 0.7 mL
